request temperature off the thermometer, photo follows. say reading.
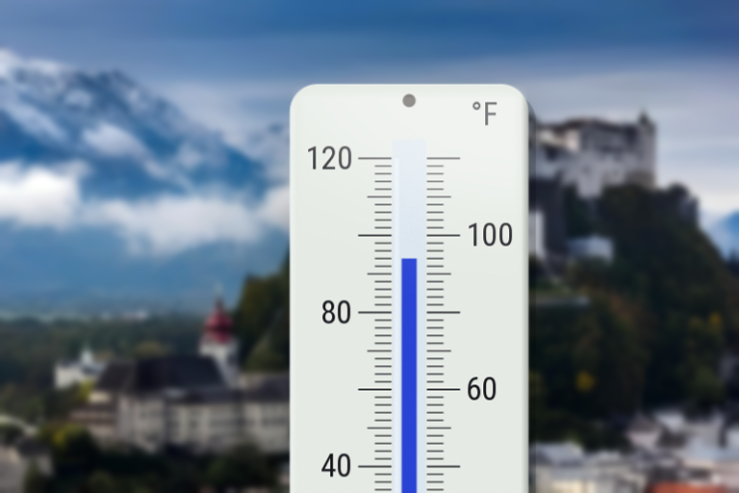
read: 94 °F
